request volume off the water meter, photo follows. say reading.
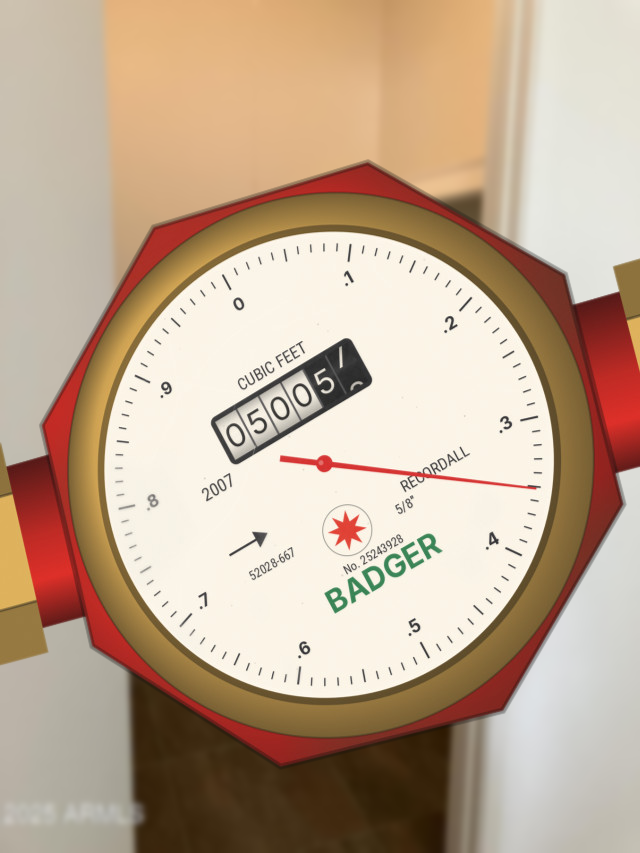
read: 50057.35 ft³
